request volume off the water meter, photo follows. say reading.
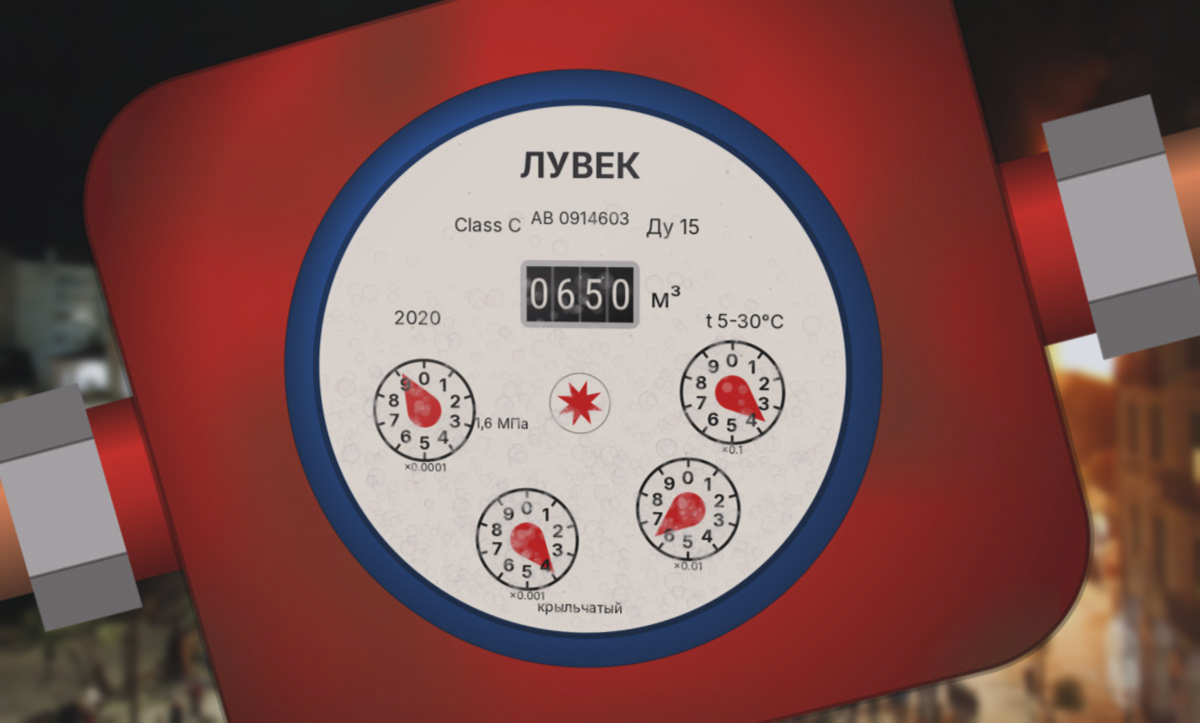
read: 650.3639 m³
